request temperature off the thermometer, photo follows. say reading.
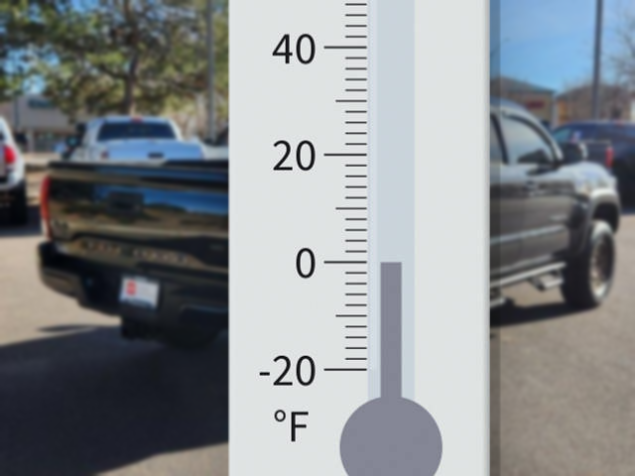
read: 0 °F
